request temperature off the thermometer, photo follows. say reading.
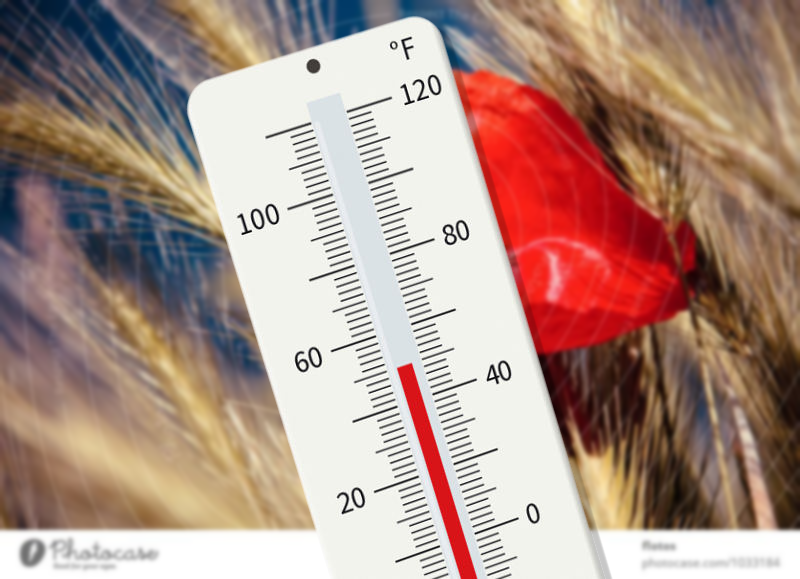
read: 50 °F
